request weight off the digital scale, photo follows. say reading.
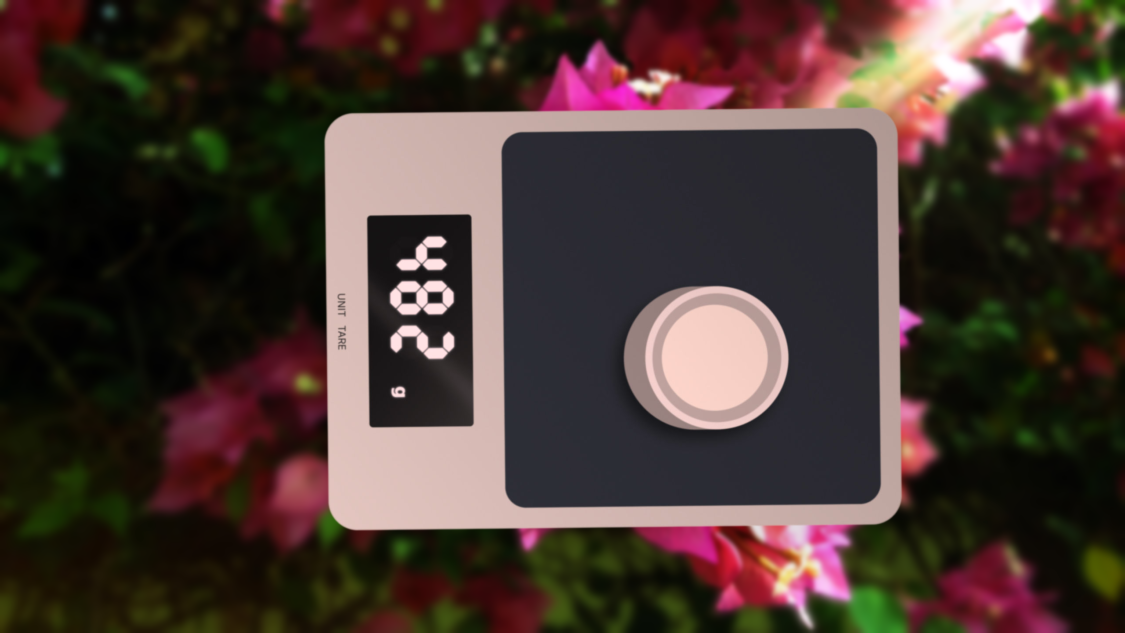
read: 482 g
